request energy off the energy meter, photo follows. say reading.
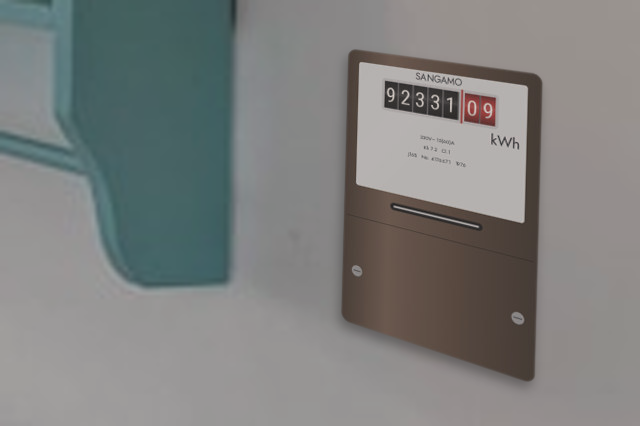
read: 92331.09 kWh
